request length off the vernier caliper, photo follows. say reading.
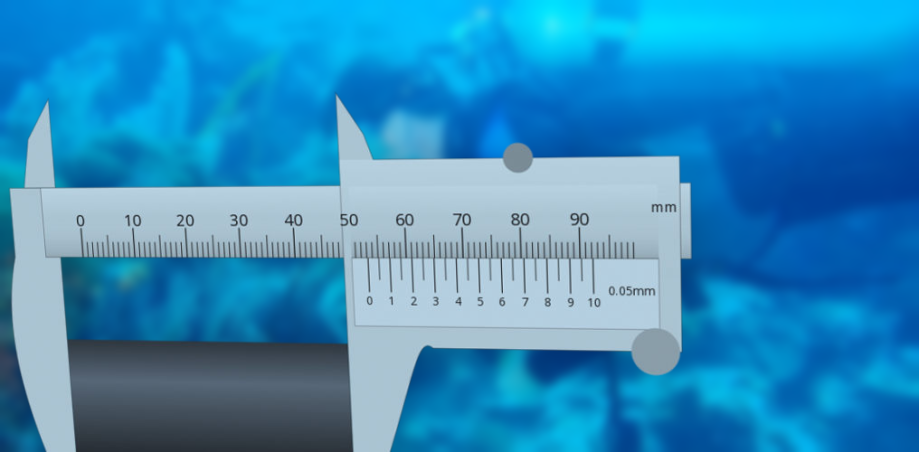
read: 53.2 mm
